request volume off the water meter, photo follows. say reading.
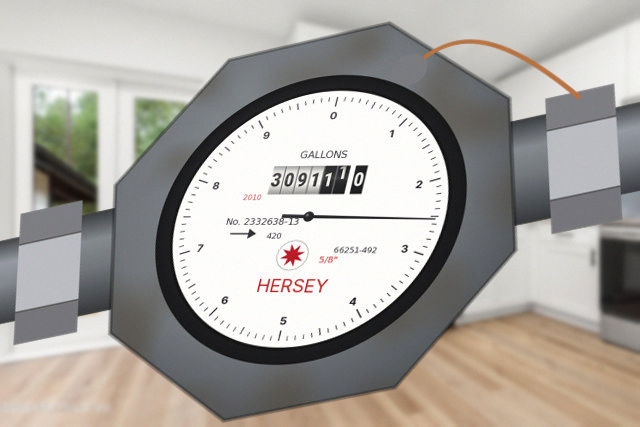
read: 3091112.5 gal
